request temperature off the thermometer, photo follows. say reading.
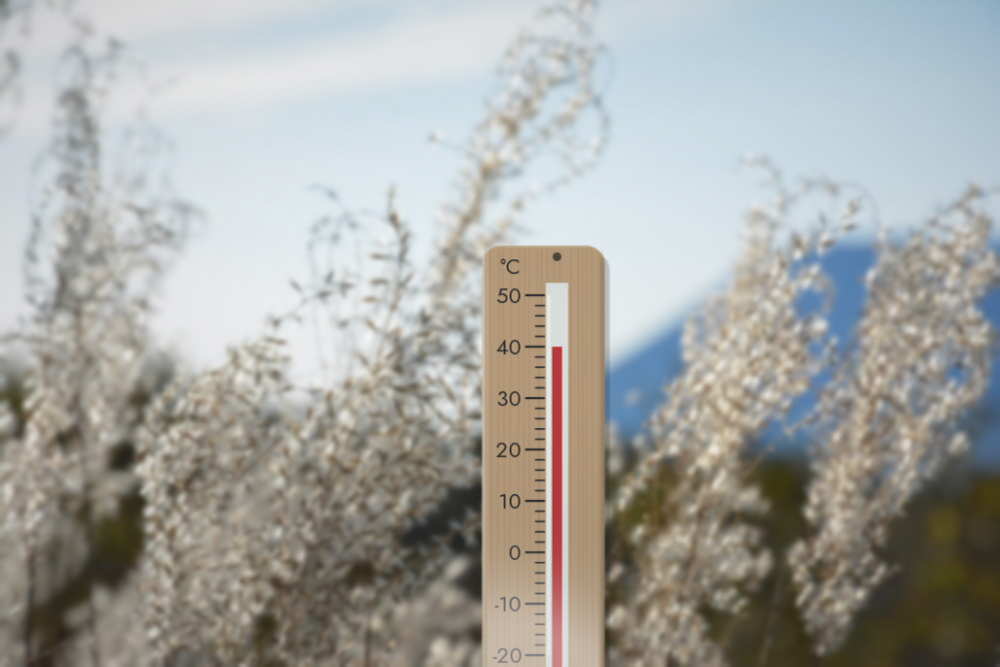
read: 40 °C
